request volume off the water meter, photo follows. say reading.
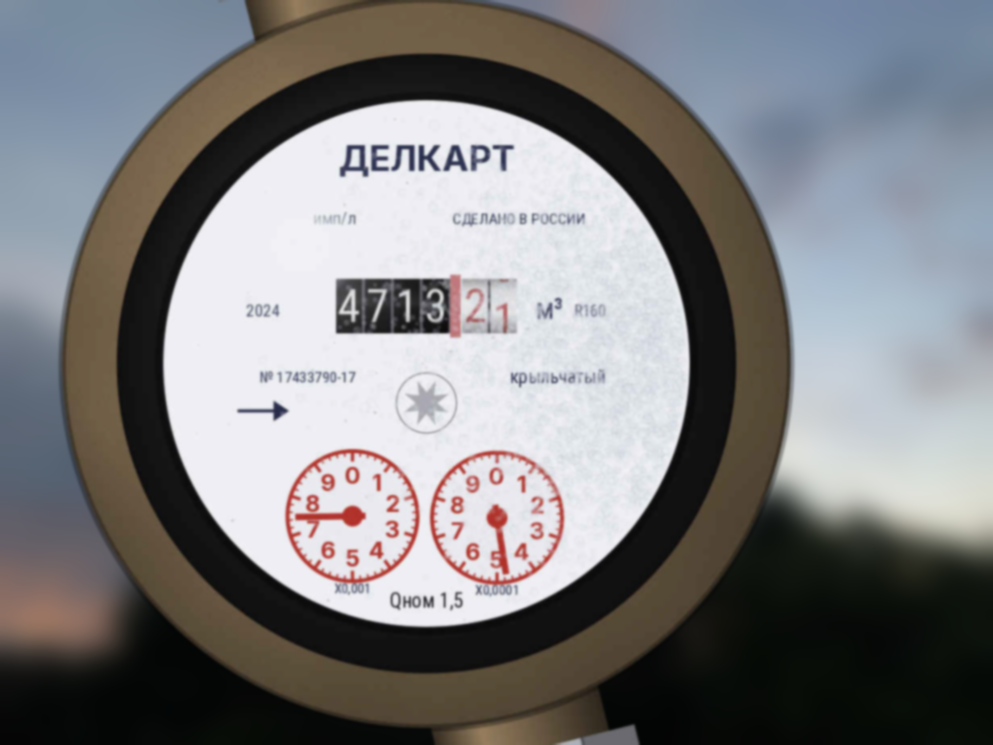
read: 4713.2074 m³
